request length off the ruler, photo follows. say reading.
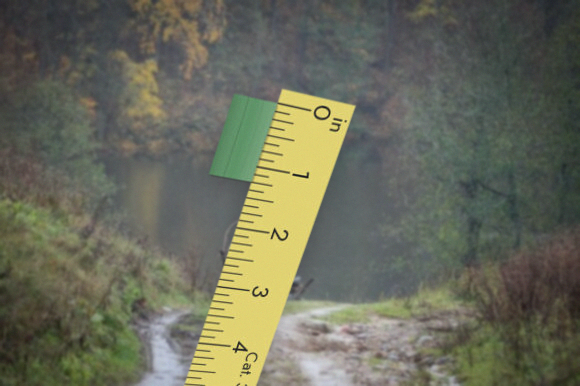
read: 1.25 in
